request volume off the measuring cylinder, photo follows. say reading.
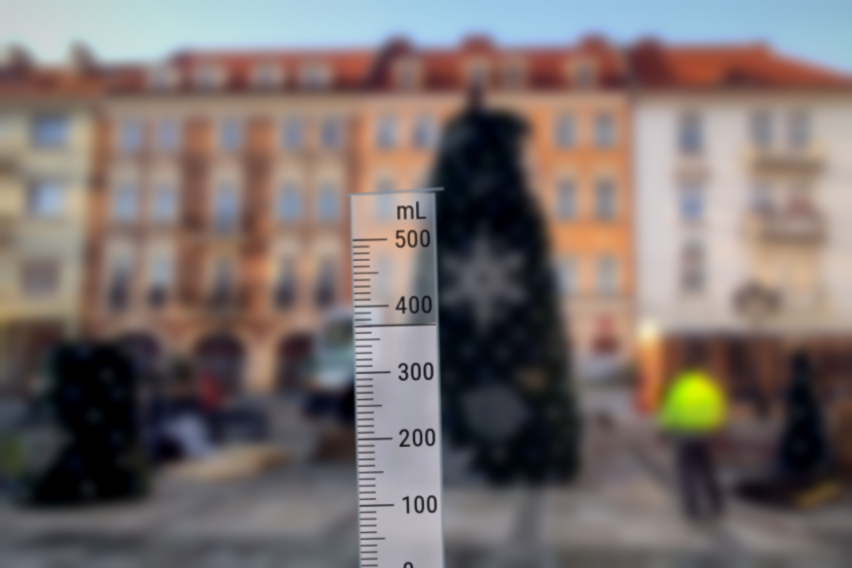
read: 370 mL
